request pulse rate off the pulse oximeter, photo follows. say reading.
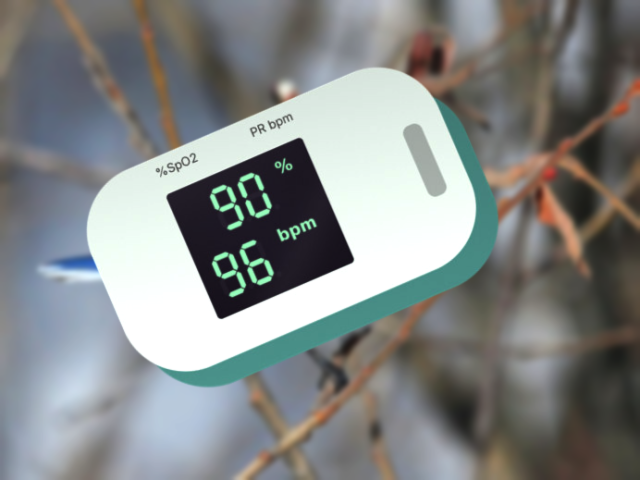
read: 96 bpm
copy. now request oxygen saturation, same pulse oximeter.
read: 90 %
